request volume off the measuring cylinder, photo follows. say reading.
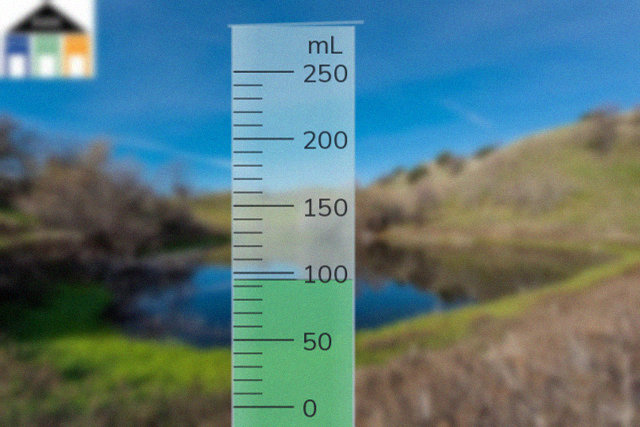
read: 95 mL
